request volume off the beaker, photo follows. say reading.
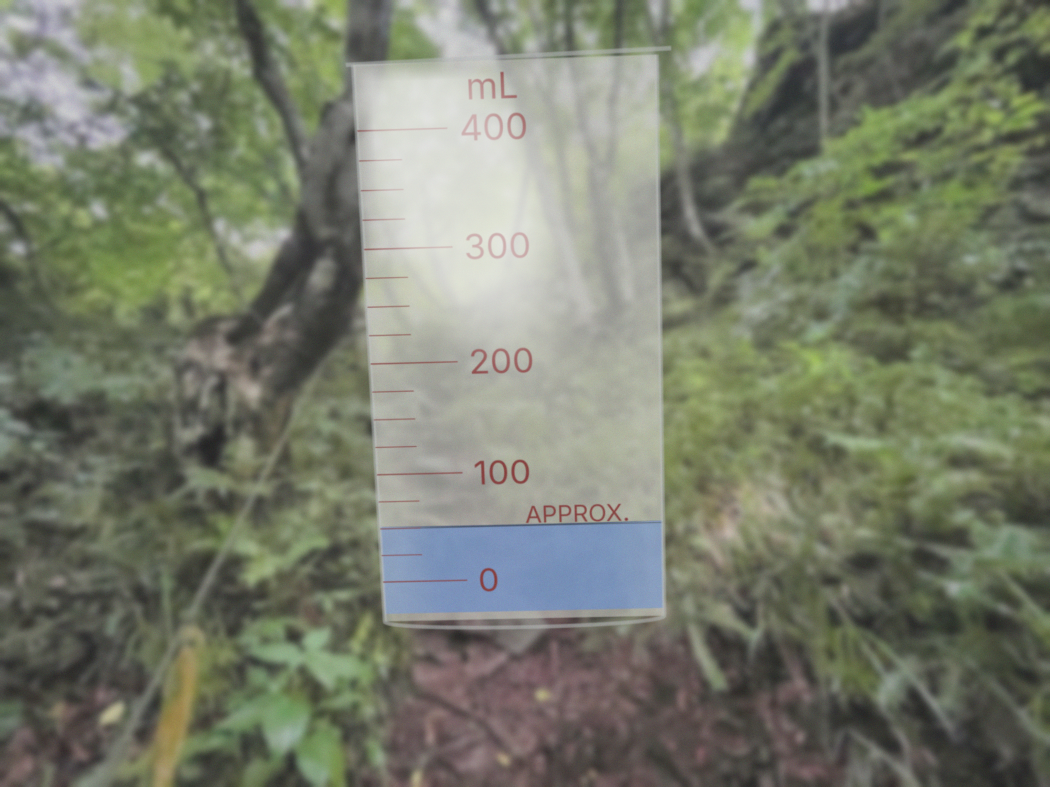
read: 50 mL
